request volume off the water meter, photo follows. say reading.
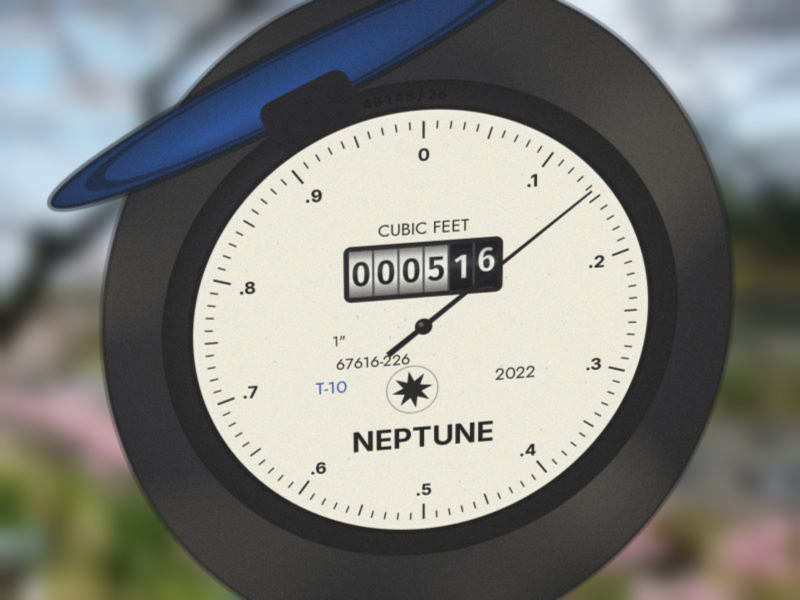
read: 516.14 ft³
